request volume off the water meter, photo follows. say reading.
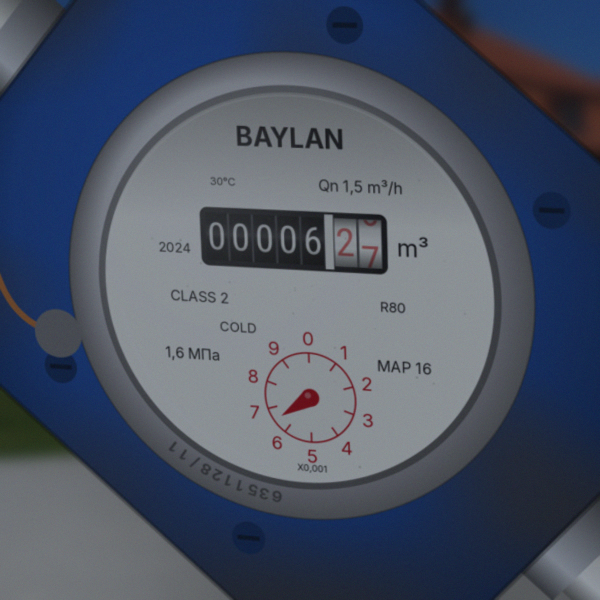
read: 6.266 m³
